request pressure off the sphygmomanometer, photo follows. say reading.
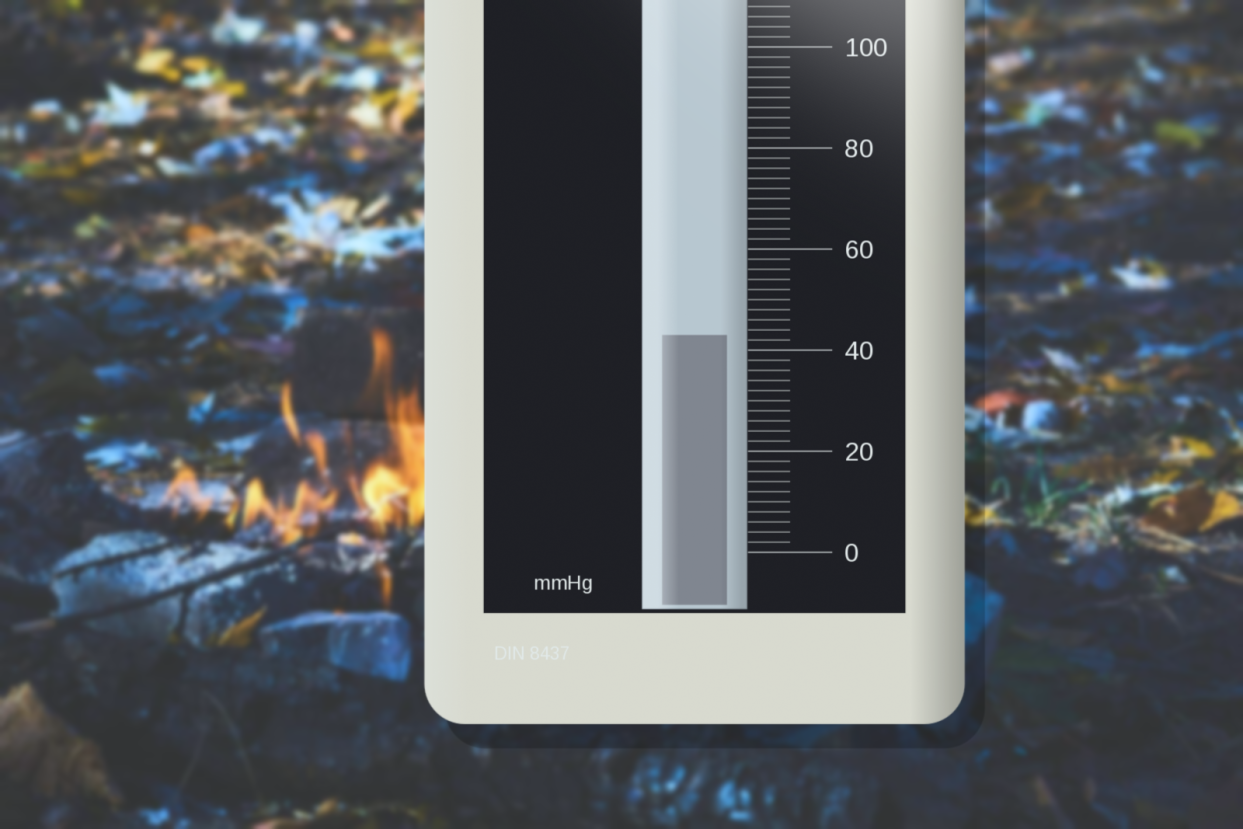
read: 43 mmHg
